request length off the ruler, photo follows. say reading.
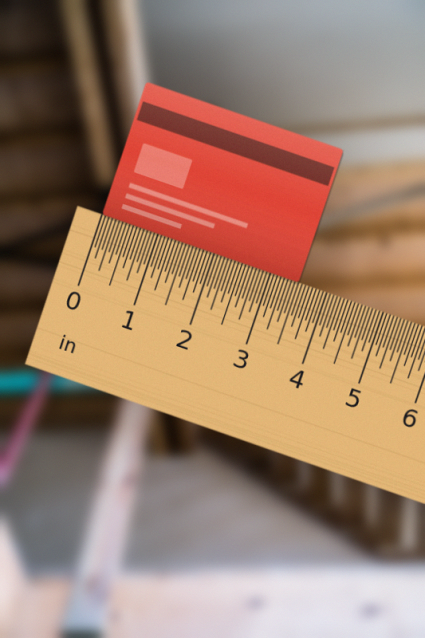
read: 3.5 in
